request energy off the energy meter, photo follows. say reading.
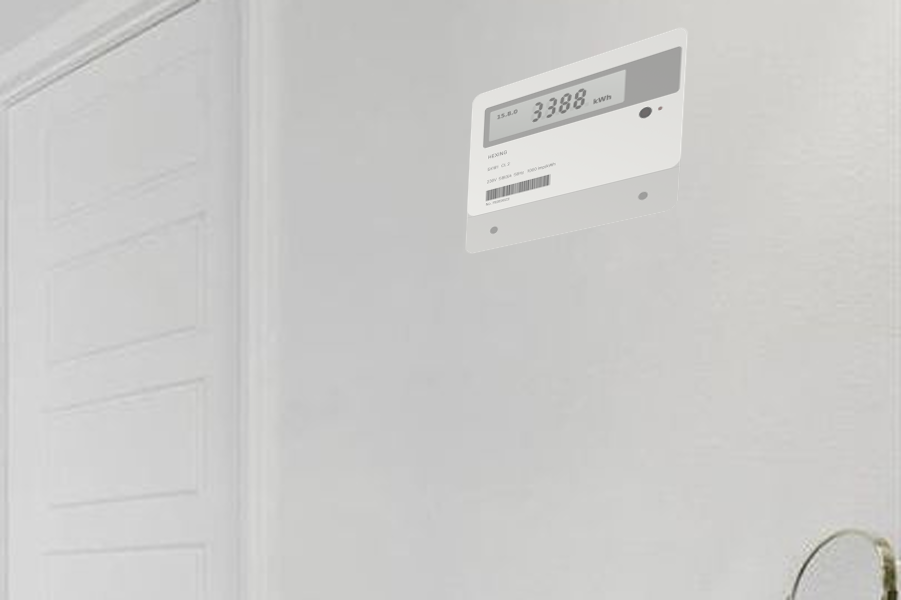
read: 3388 kWh
